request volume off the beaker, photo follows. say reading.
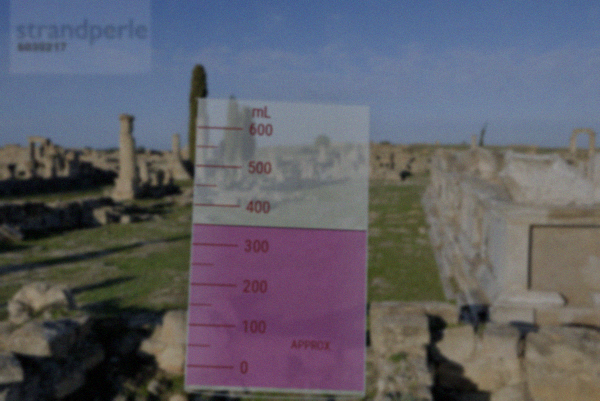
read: 350 mL
